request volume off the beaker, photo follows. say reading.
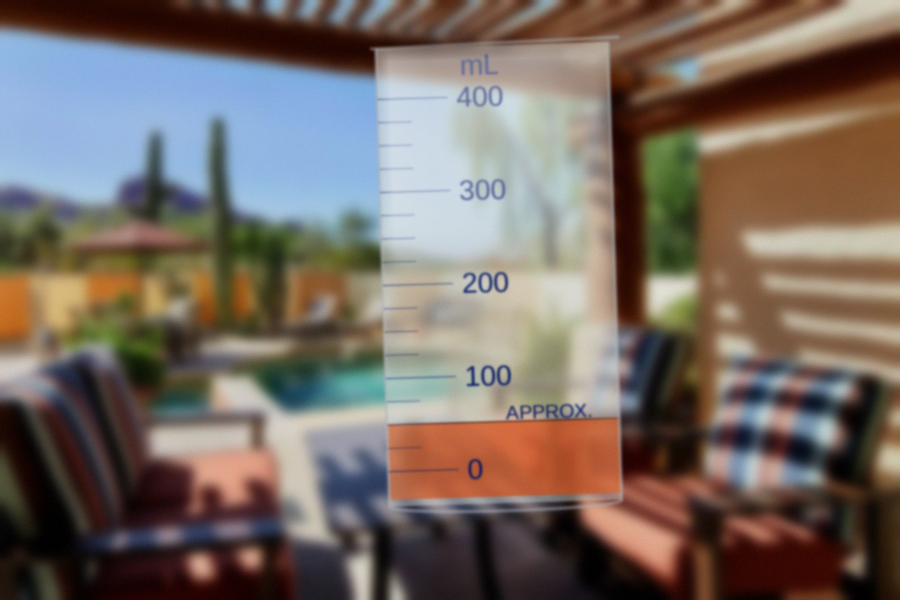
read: 50 mL
